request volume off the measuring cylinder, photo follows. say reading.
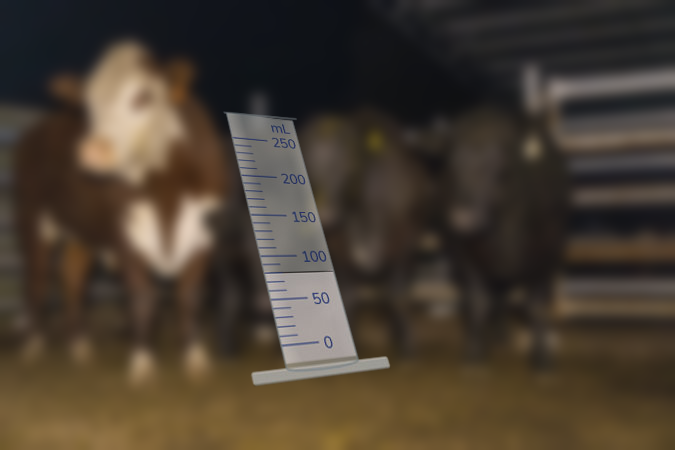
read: 80 mL
